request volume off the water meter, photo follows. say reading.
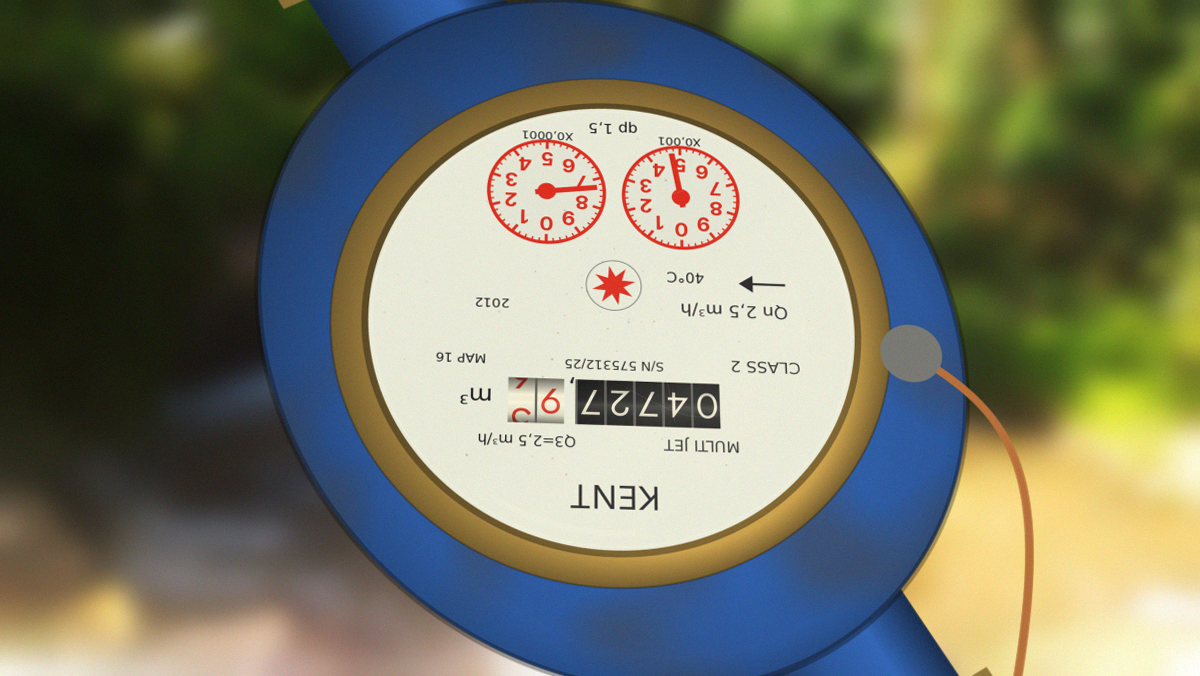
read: 4727.9547 m³
